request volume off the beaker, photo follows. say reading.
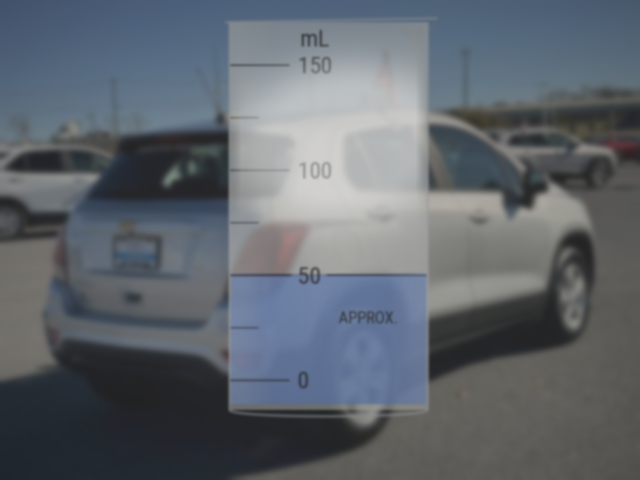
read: 50 mL
